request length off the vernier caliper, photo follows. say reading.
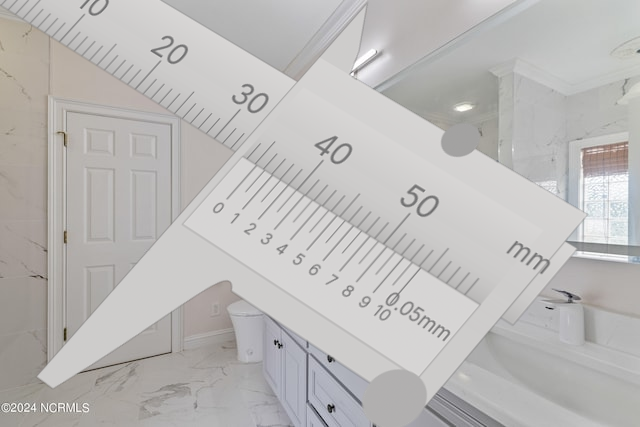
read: 35.2 mm
